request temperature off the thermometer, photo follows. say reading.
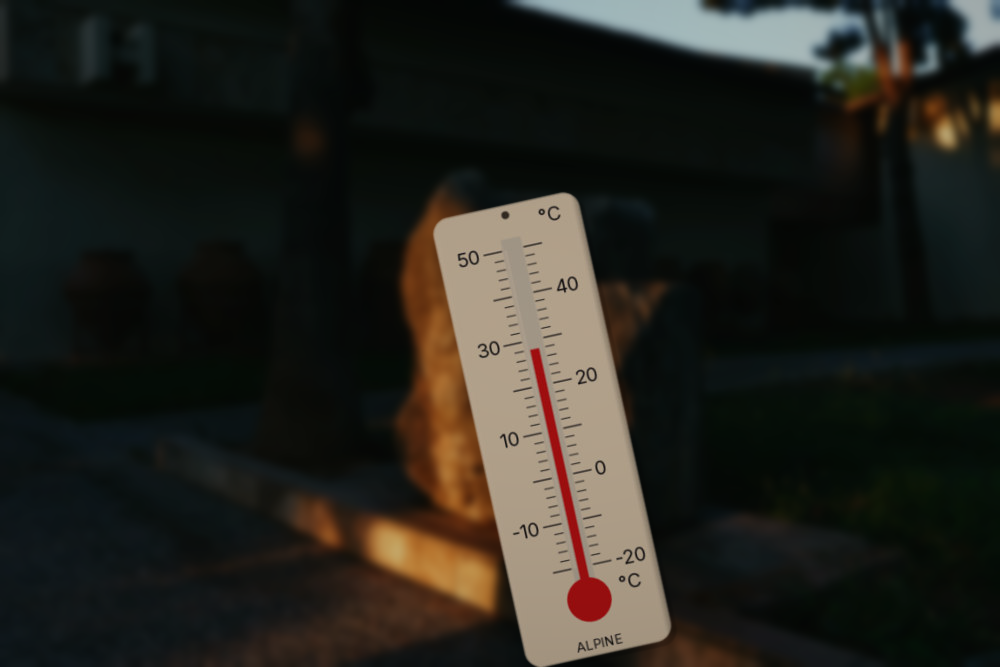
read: 28 °C
